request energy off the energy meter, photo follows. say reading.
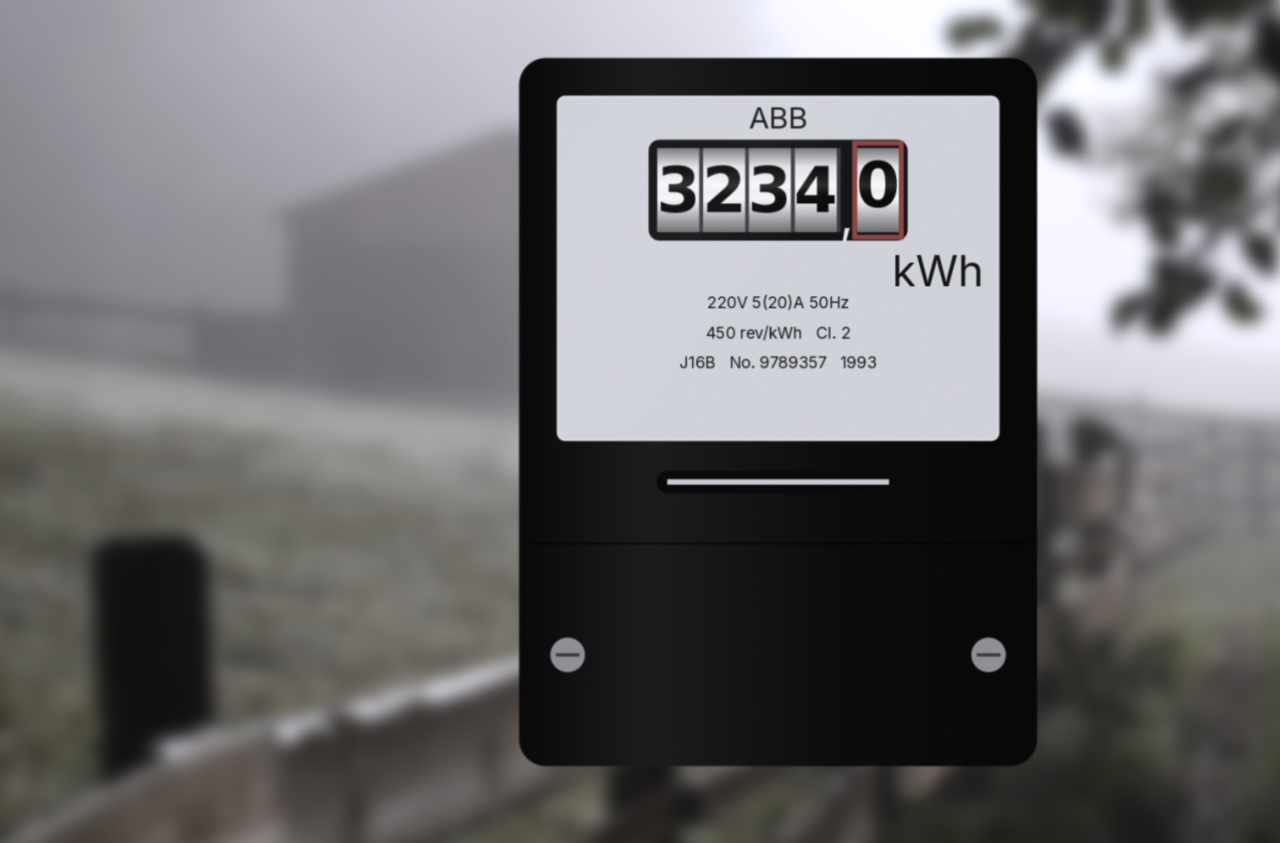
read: 3234.0 kWh
